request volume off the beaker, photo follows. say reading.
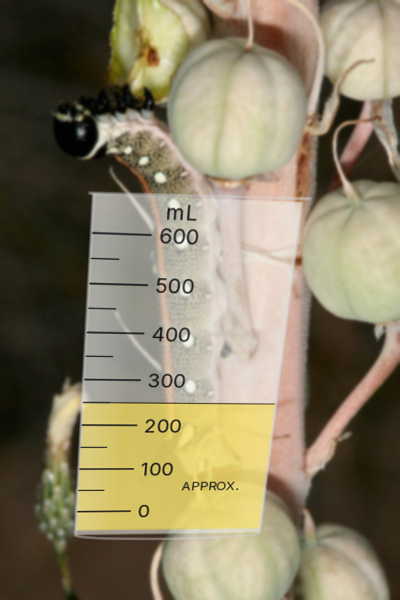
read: 250 mL
